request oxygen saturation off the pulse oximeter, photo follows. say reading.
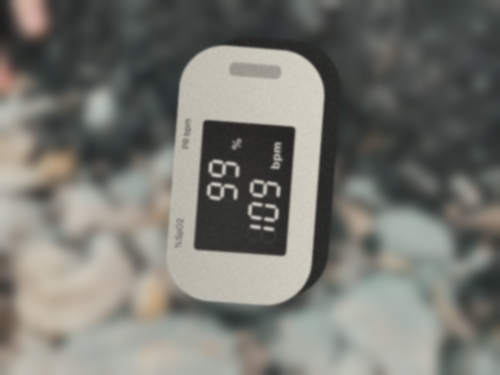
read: 99 %
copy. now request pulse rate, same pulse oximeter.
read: 109 bpm
